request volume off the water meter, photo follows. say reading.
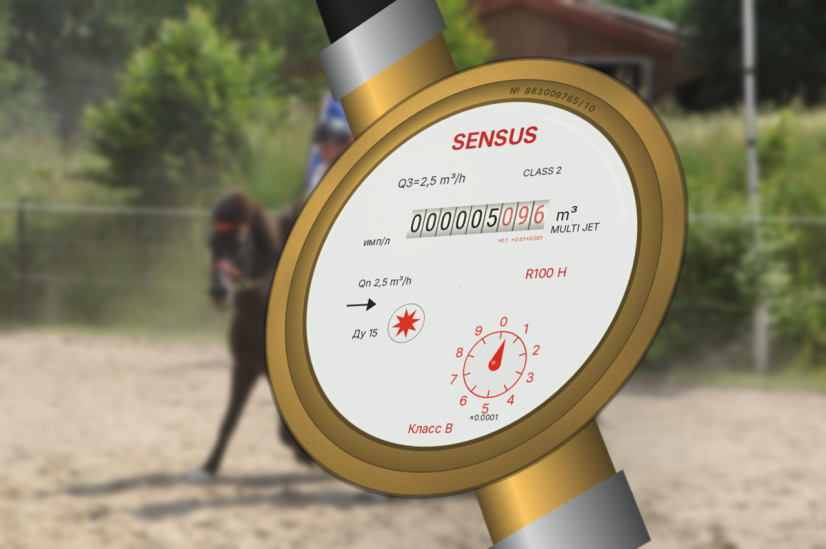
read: 5.0960 m³
